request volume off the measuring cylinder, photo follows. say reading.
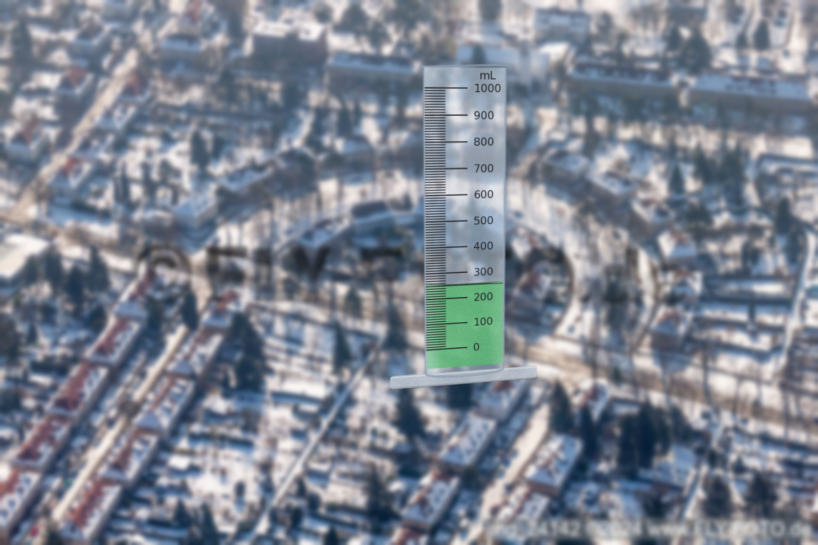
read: 250 mL
